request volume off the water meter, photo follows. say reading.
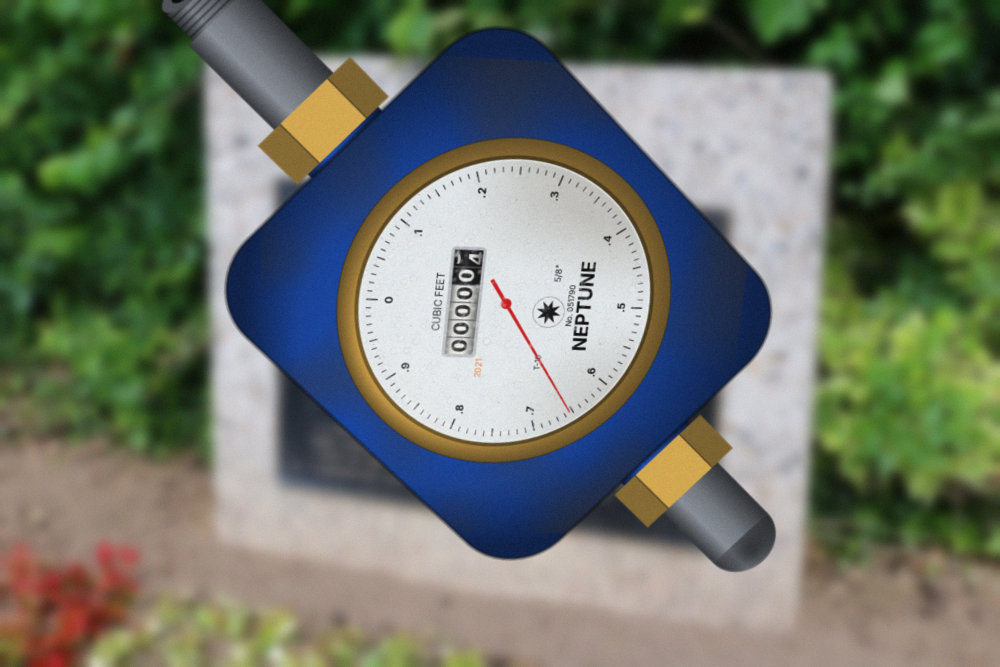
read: 3.65 ft³
